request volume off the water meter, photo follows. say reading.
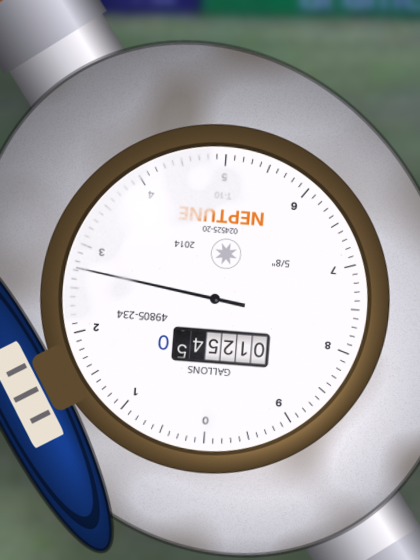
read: 125452.7 gal
